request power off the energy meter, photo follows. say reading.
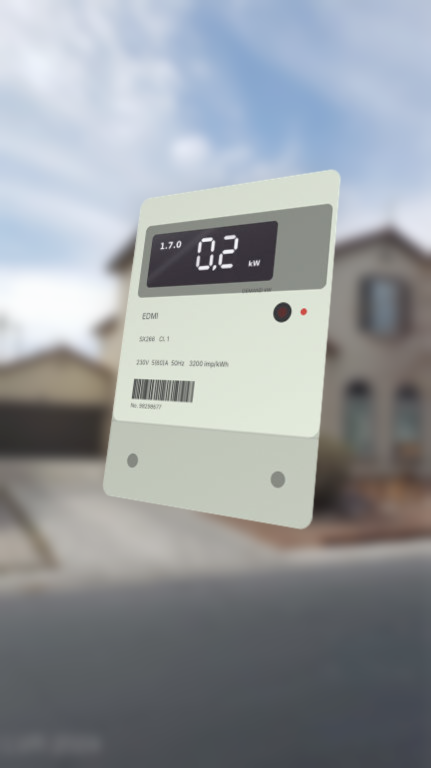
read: 0.2 kW
